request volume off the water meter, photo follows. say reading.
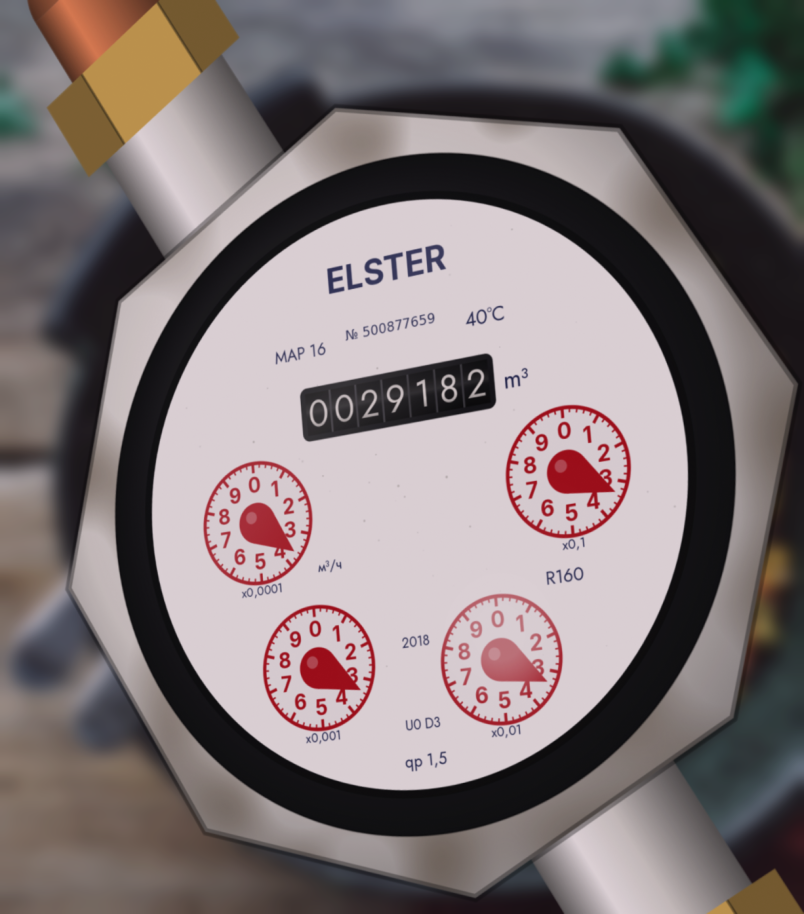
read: 29182.3333 m³
